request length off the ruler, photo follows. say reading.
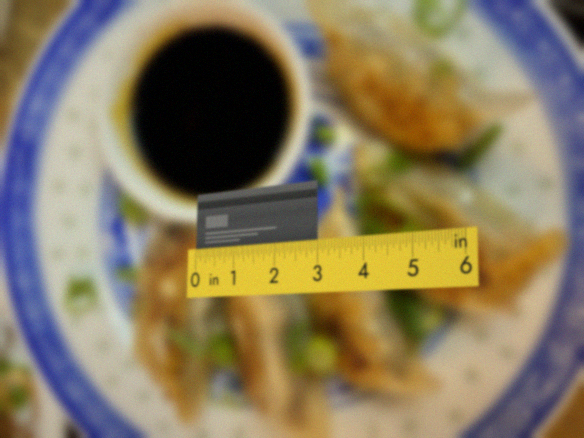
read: 3 in
